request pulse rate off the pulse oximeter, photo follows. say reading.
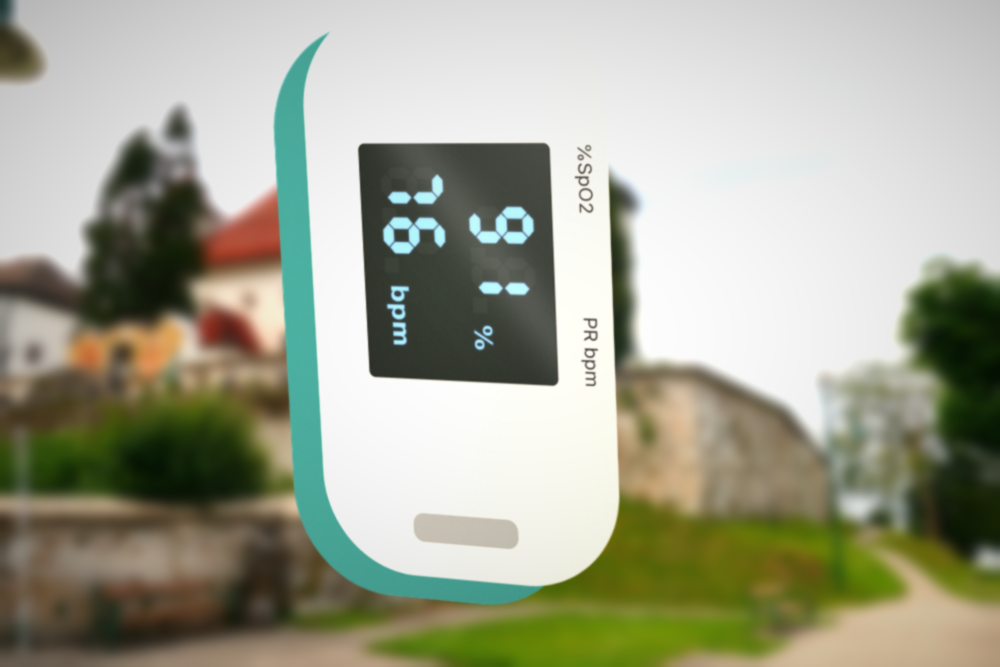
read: 76 bpm
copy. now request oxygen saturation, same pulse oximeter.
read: 91 %
